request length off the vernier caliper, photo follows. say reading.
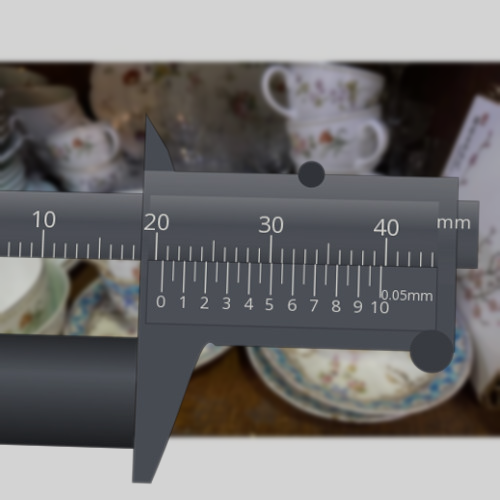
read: 20.6 mm
